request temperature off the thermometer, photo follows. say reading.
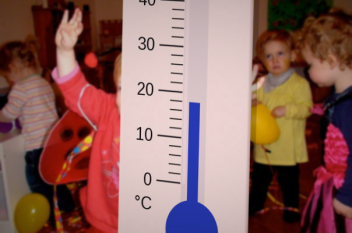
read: 18 °C
